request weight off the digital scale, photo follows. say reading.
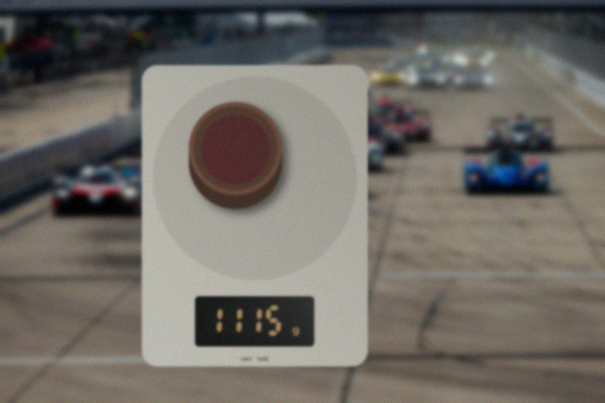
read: 1115 g
